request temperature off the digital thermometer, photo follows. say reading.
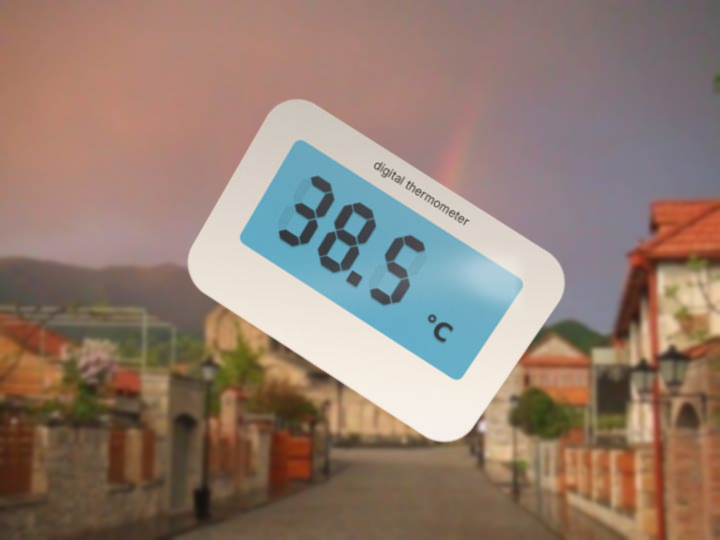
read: 38.5 °C
